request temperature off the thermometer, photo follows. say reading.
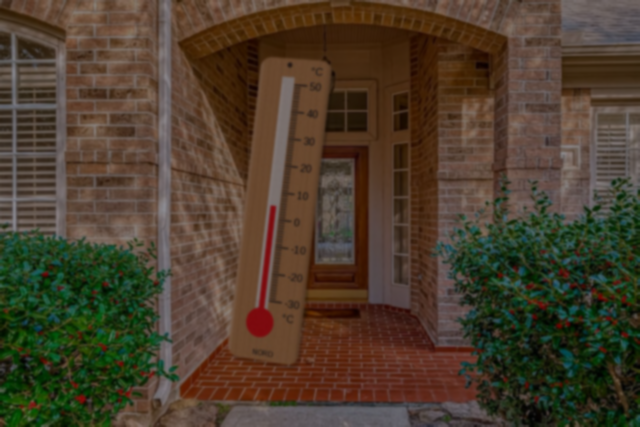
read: 5 °C
